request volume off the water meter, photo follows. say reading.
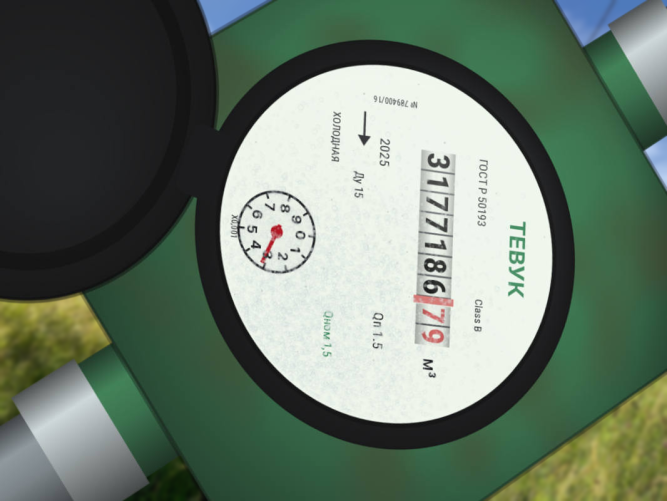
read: 3177186.793 m³
